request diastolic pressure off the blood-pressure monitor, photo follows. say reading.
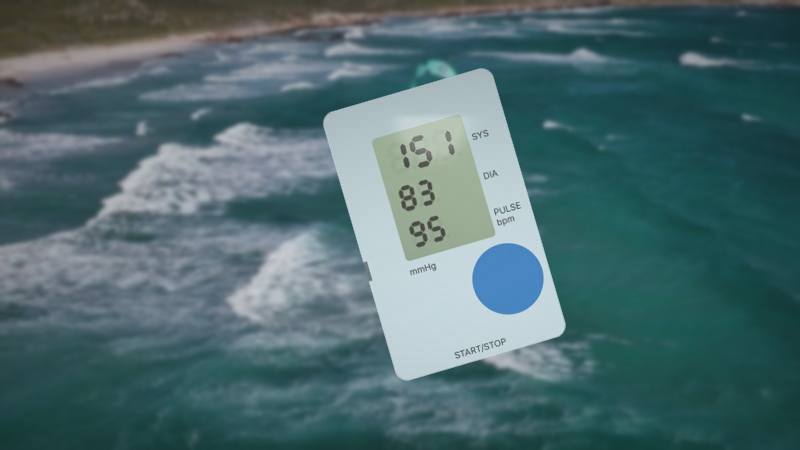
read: 83 mmHg
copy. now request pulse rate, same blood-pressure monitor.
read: 95 bpm
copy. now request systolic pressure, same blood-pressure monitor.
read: 151 mmHg
